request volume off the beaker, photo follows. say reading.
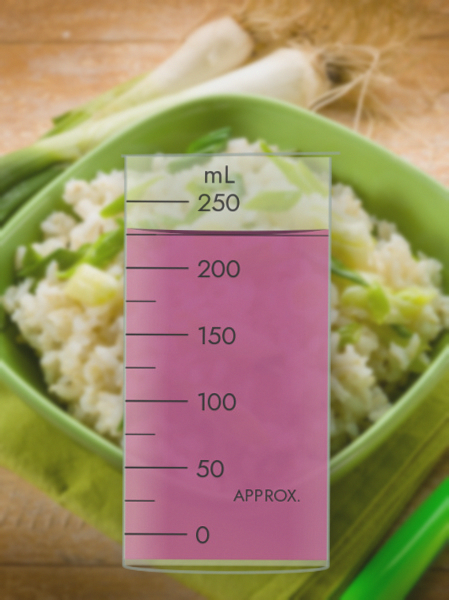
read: 225 mL
